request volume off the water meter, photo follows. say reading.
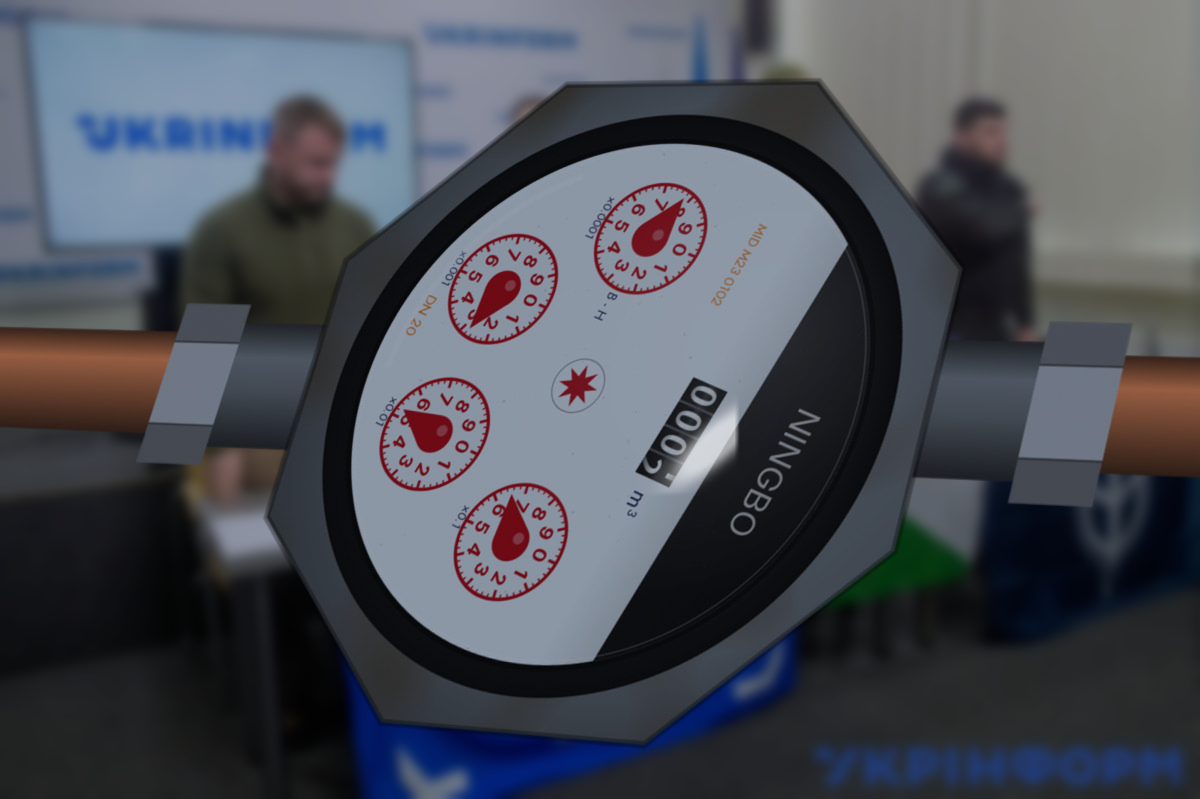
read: 1.6527 m³
